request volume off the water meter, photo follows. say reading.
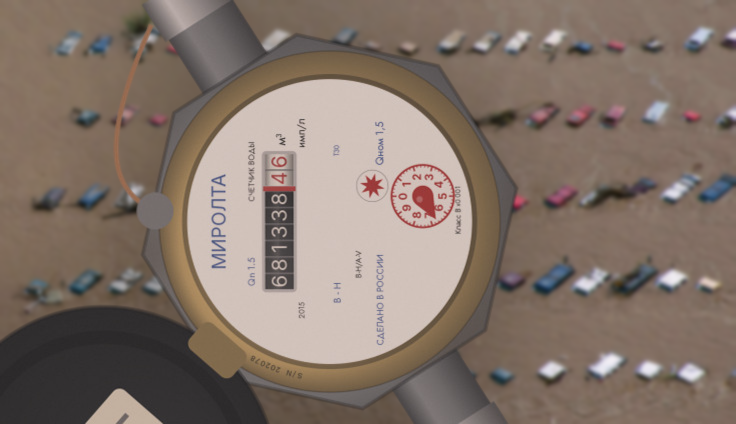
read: 681338.466 m³
